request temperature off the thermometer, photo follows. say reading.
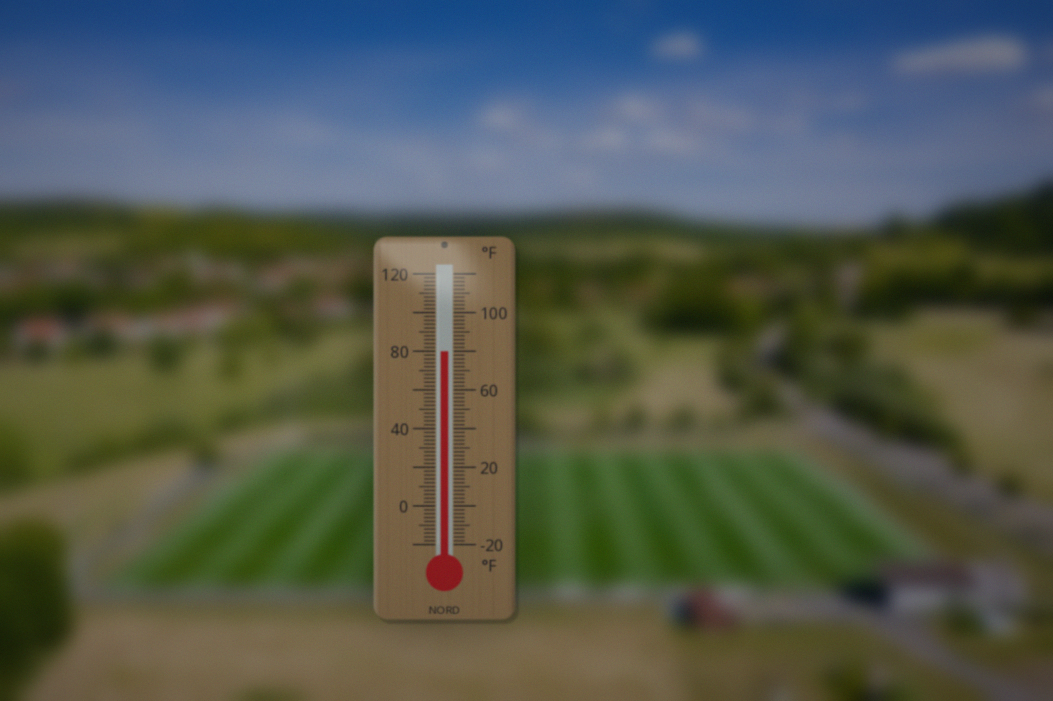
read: 80 °F
